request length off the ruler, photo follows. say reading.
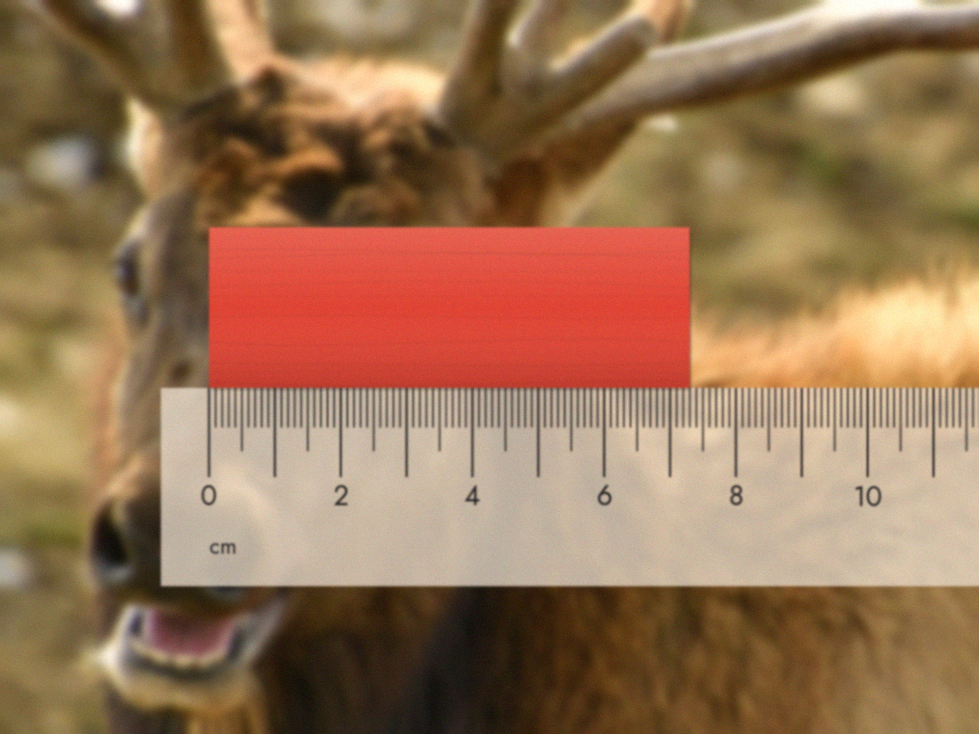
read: 7.3 cm
